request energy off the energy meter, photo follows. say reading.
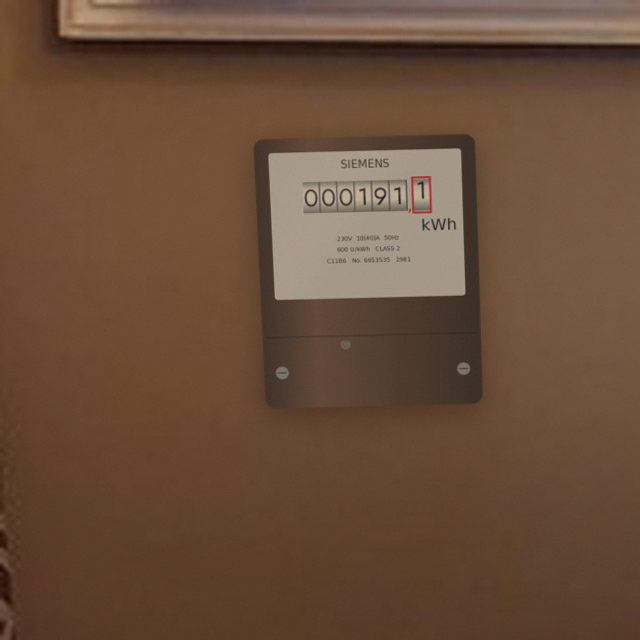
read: 191.1 kWh
